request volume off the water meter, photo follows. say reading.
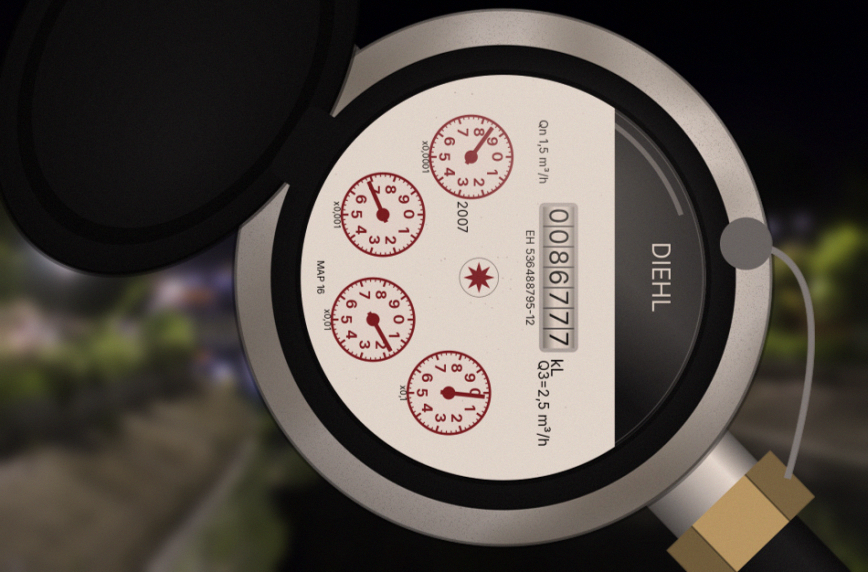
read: 86777.0168 kL
